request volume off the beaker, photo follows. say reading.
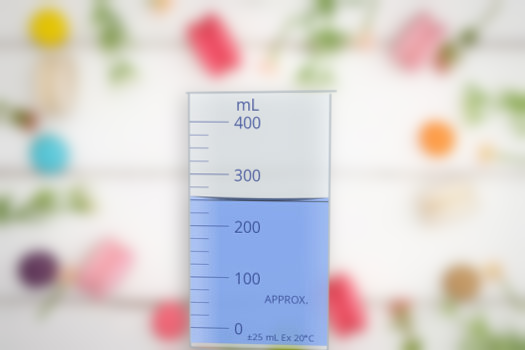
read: 250 mL
